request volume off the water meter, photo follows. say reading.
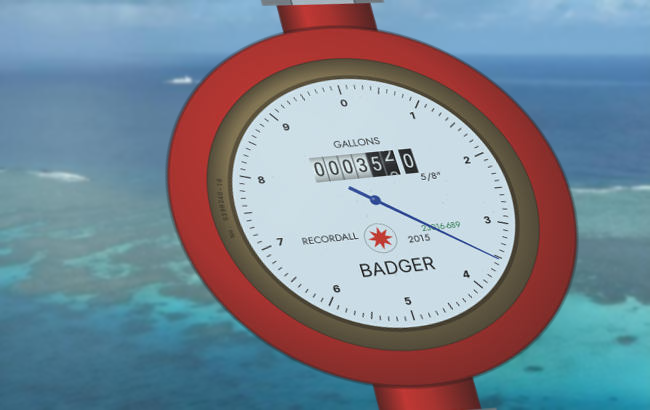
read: 3523.5 gal
